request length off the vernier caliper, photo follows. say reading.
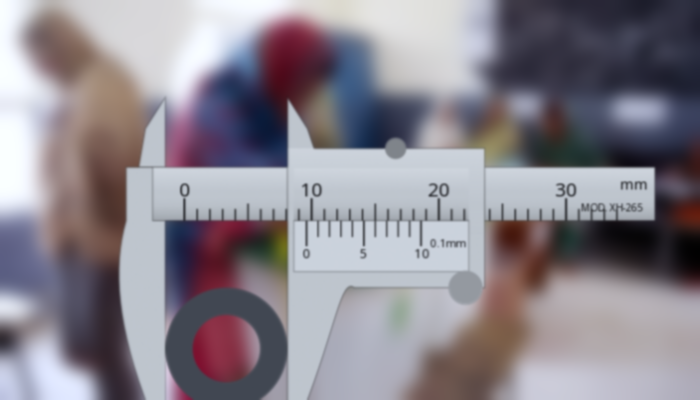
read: 9.6 mm
